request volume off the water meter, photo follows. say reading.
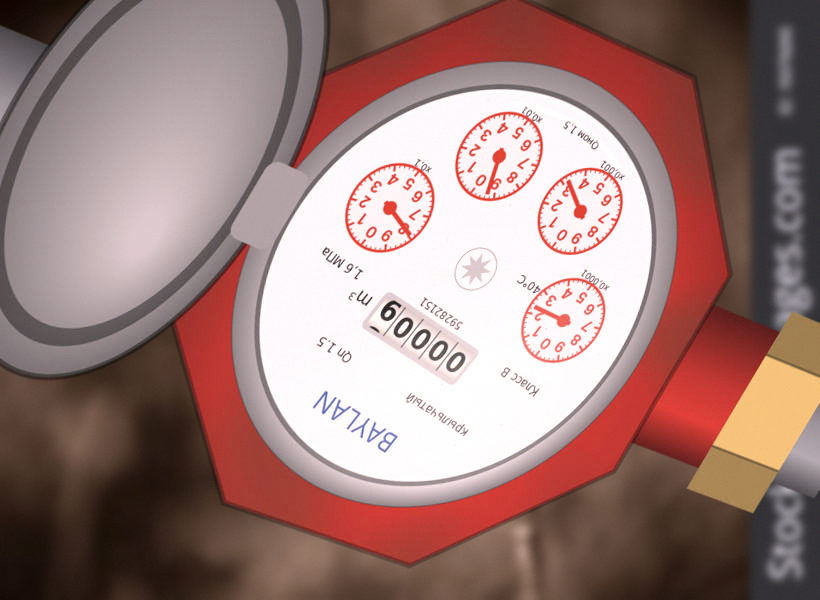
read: 8.7932 m³
